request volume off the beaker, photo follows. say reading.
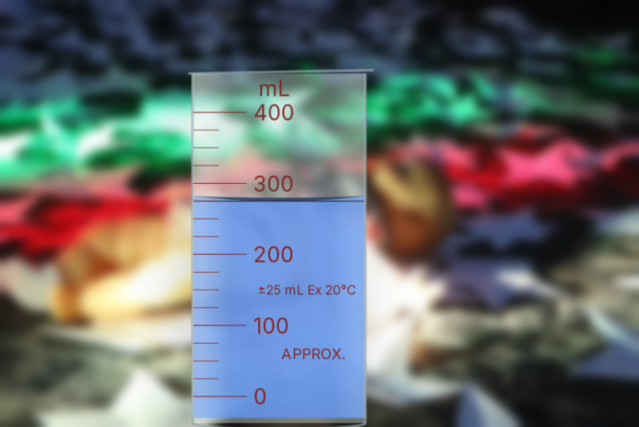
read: 275 mL
